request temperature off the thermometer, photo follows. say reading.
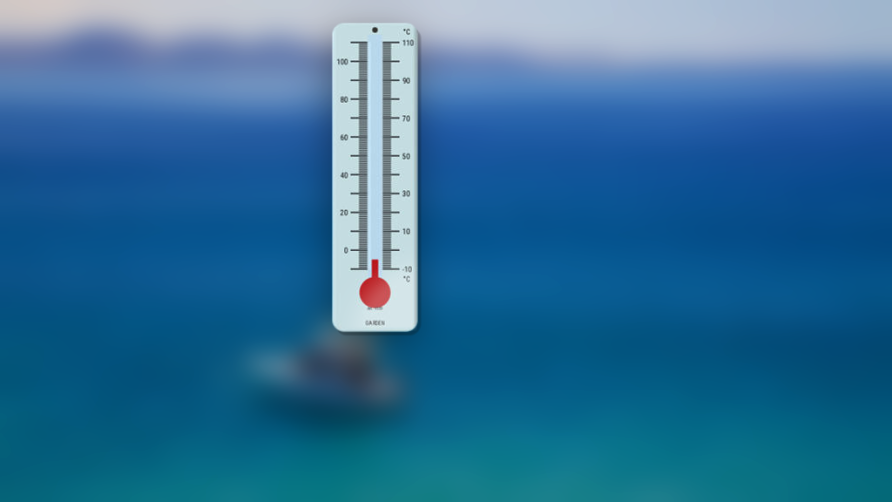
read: -5 °C
